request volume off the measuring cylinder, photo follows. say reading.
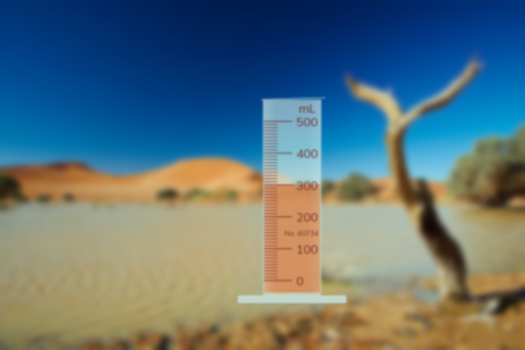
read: 300 mL
